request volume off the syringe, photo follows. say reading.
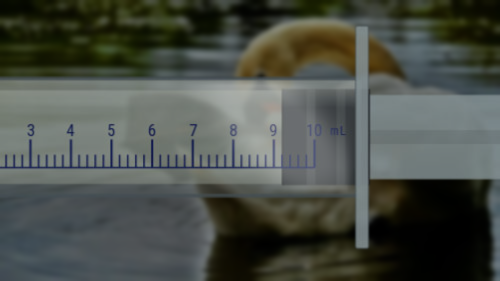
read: 9.2 mL
